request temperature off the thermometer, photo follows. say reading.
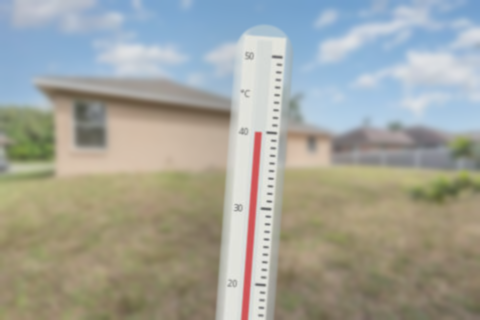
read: 40 °C
